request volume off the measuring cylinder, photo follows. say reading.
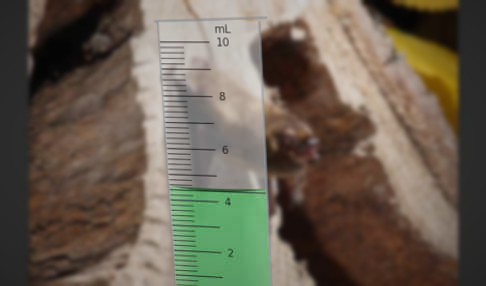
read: 4.4 mL
